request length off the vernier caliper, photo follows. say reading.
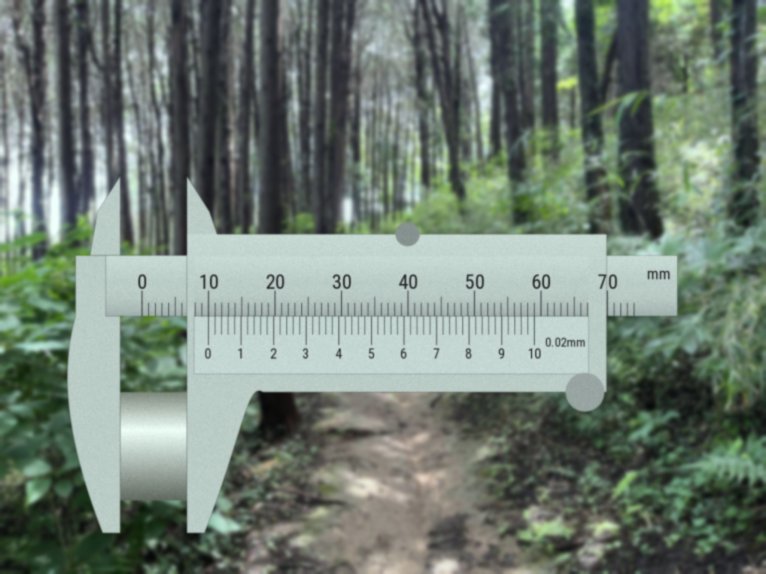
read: 10.0 mm
